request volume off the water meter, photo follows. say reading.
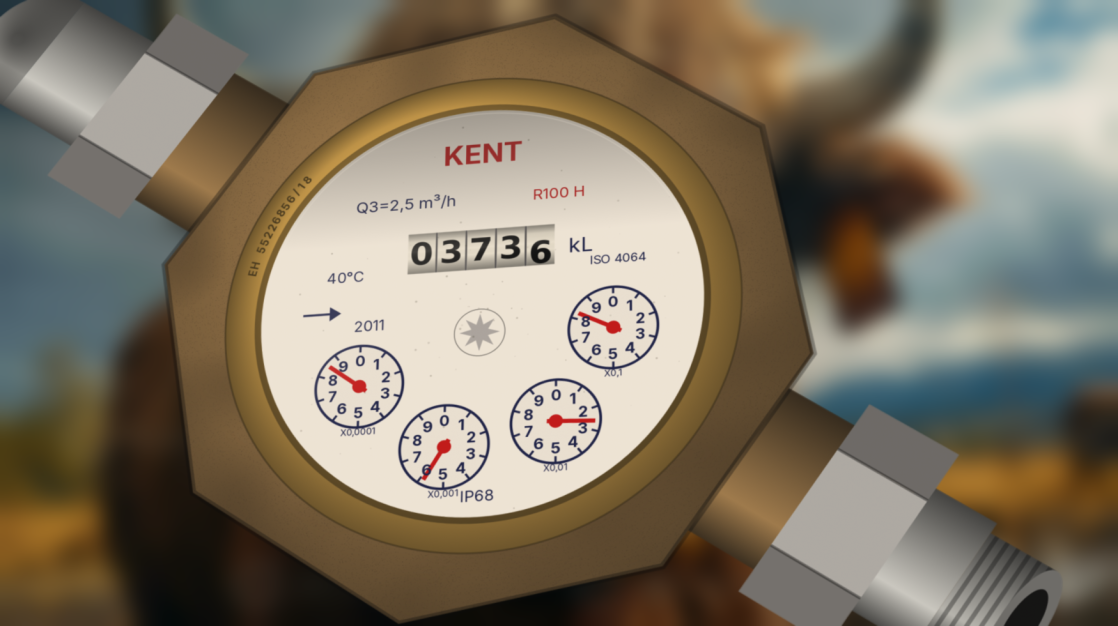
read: 3735.8258 kL
